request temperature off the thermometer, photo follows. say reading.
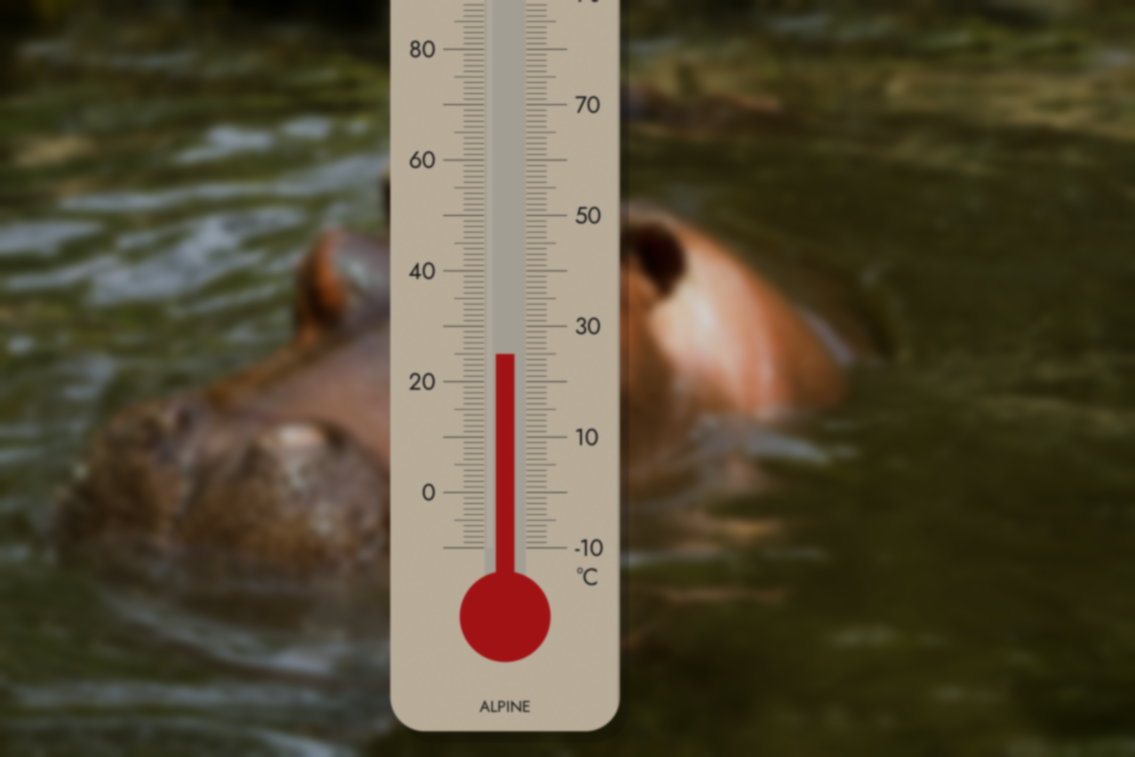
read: 25 °C
